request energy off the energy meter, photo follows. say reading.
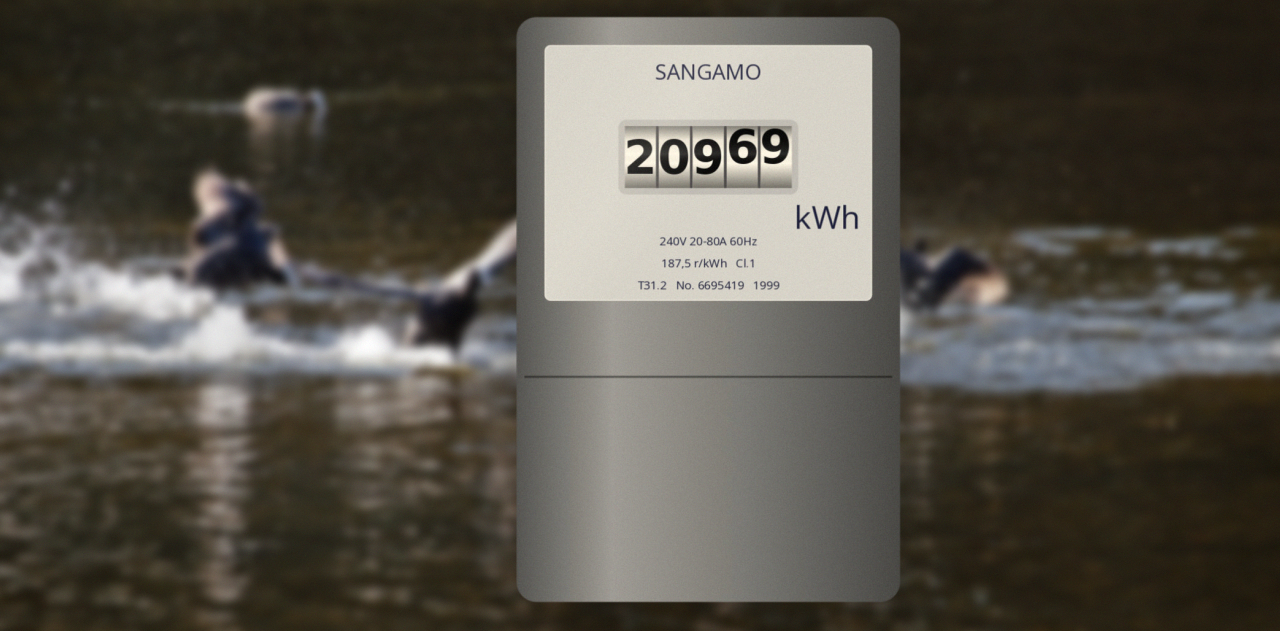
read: 20969 kWh
